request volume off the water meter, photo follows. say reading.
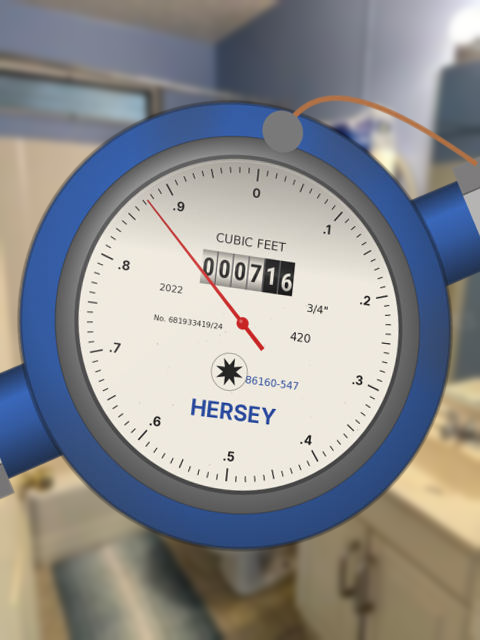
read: 715.87 ft³
